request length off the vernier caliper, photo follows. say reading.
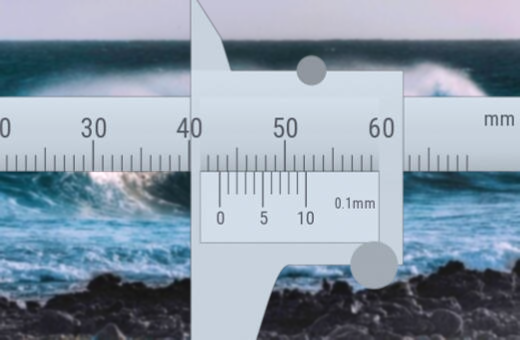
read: 43.2 mm
